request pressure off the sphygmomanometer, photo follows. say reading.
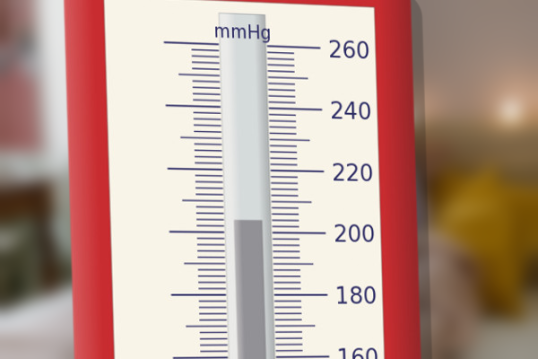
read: 204 mmHg
